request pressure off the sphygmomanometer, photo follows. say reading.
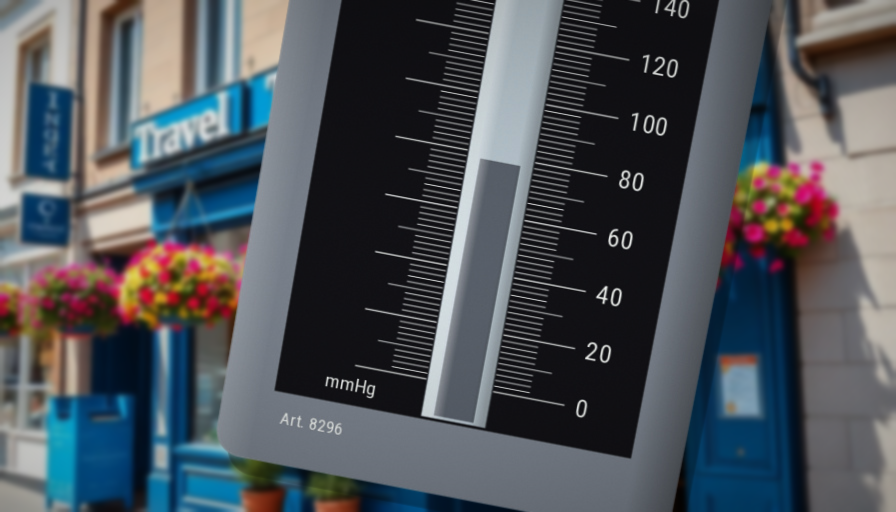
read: 78 mmHg
